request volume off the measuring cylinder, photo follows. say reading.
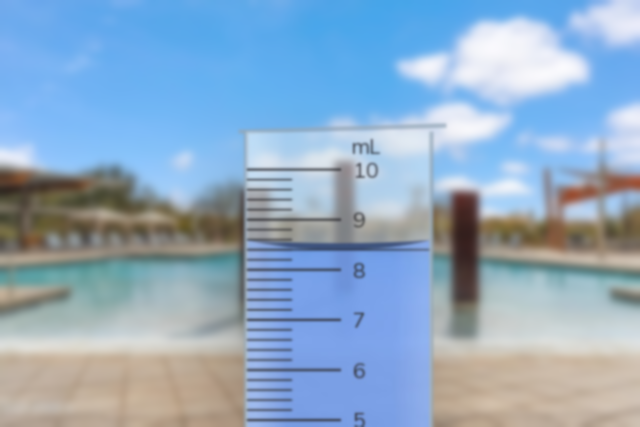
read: 8.4 mL
